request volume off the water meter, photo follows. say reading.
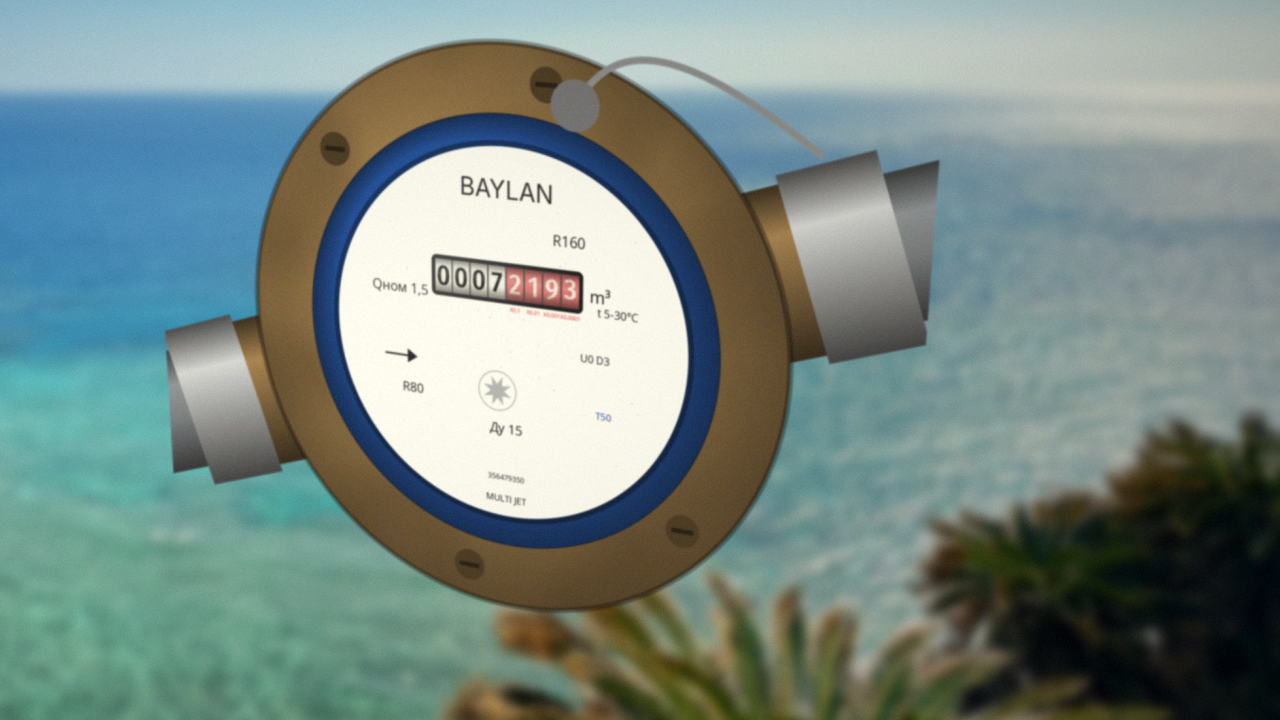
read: 7.2193 m³
